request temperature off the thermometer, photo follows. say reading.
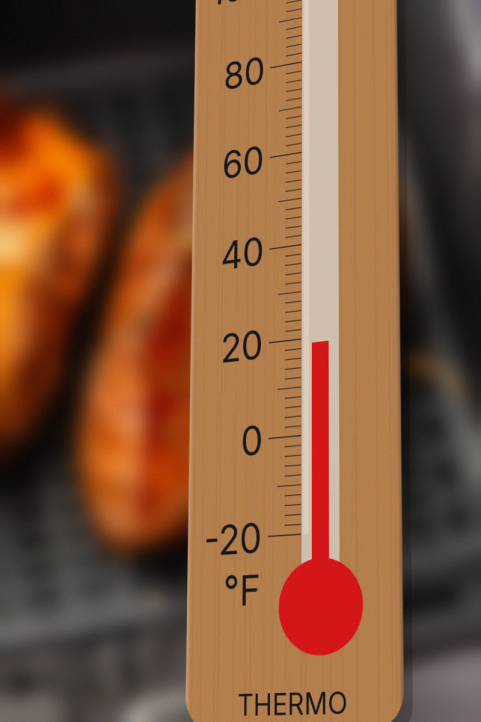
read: 19 °F
